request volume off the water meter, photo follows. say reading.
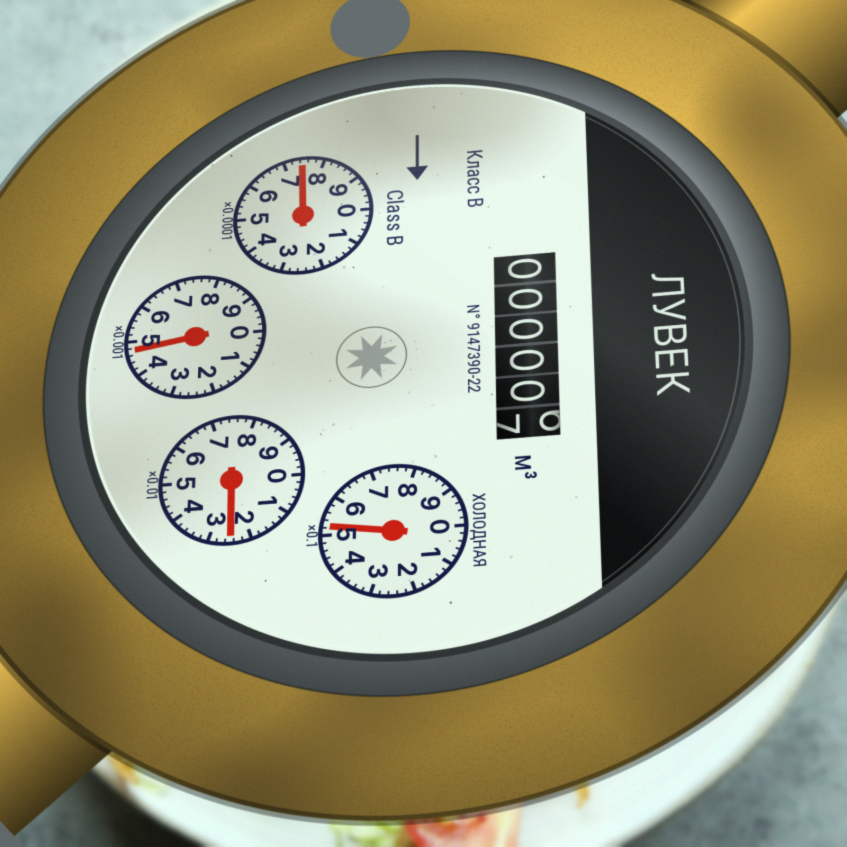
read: 6.5247 m³
